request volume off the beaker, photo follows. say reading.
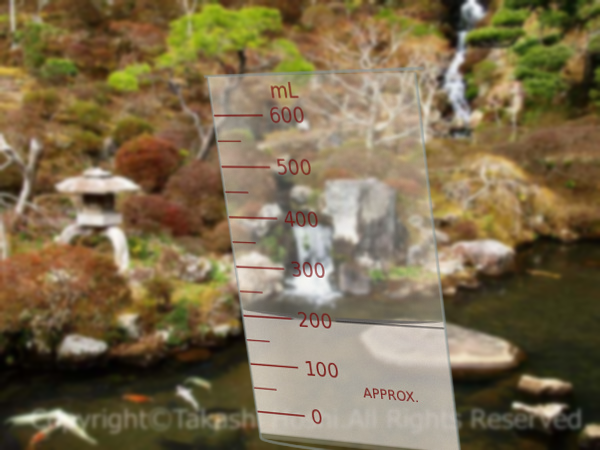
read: 200 mL
